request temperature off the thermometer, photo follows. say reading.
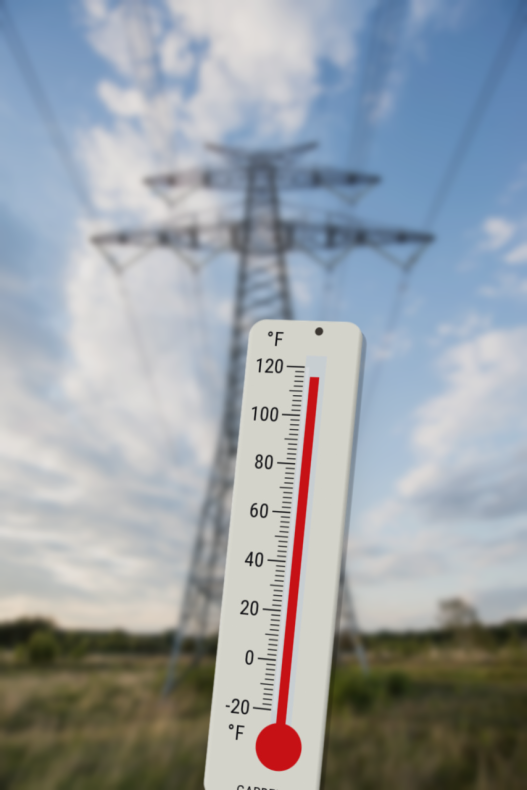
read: 116 °F
